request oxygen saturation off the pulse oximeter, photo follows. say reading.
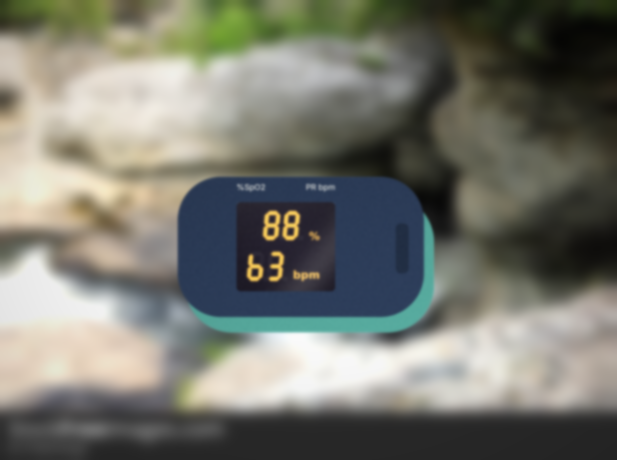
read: 88 %
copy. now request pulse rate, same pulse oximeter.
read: 63 bpm
